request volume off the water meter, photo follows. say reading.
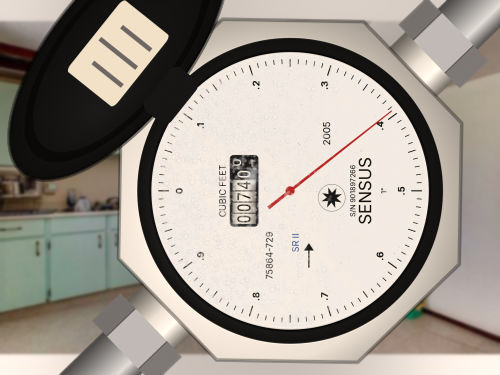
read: 7406.39 ft³
